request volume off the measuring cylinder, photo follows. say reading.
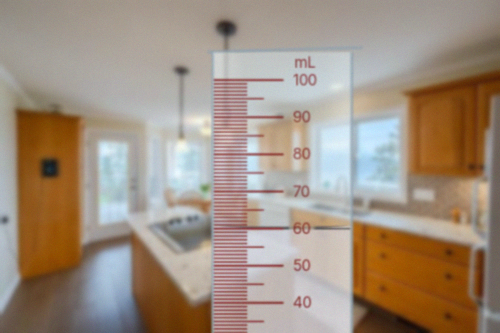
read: 60 mL
